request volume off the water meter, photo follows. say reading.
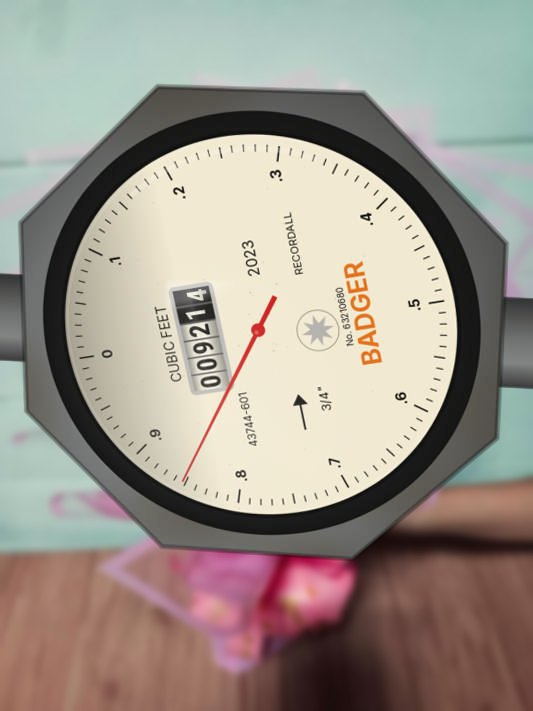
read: 9213.85 ft³
